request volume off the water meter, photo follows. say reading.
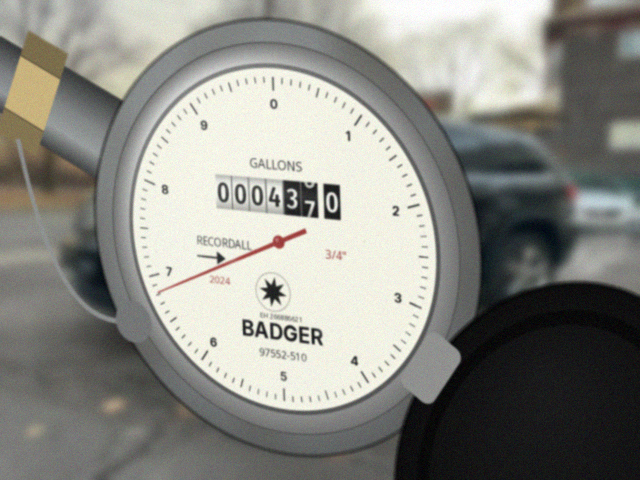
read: 4366.8 gal
